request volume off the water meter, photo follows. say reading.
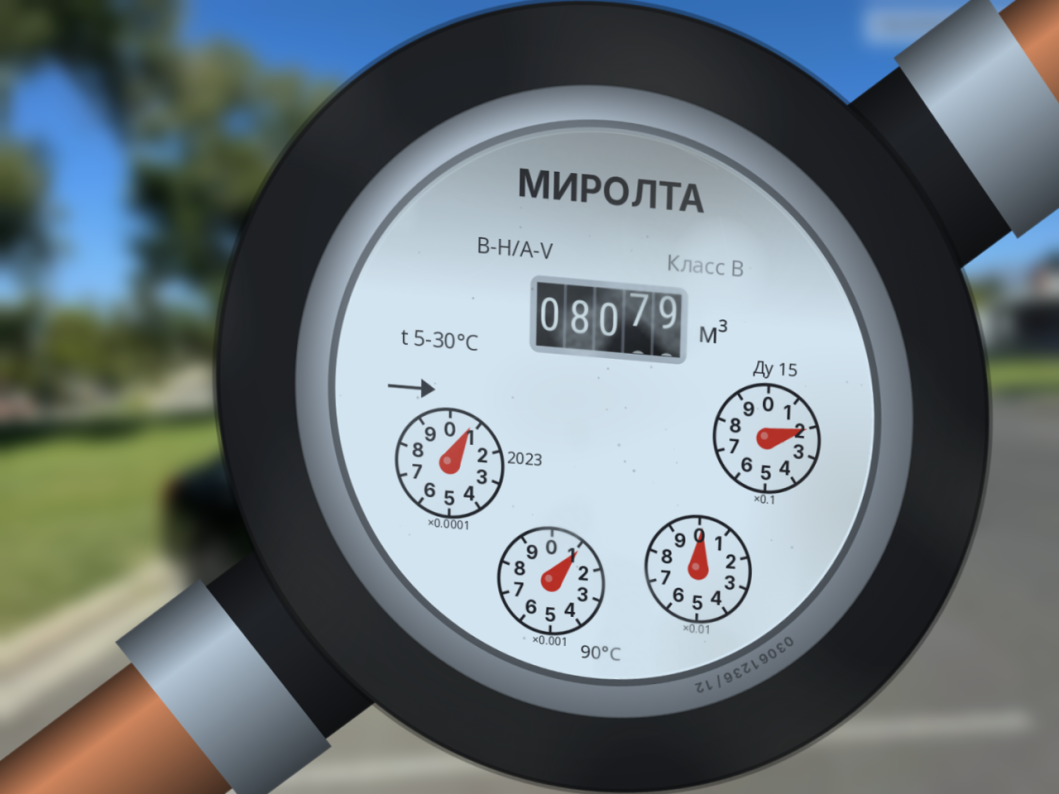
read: 8079.2010 m³
